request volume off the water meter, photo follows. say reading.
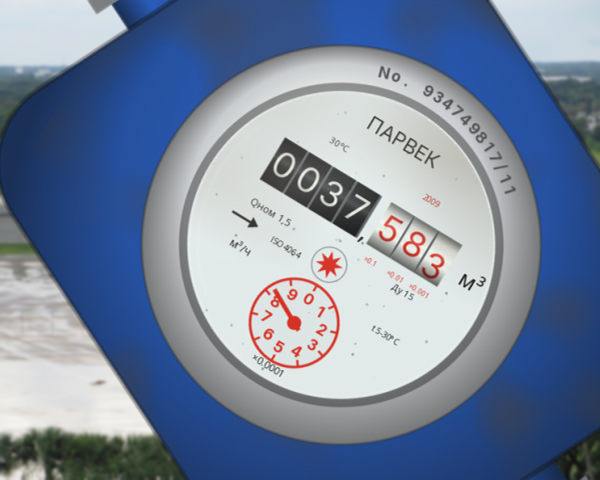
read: 37.5828 m³
